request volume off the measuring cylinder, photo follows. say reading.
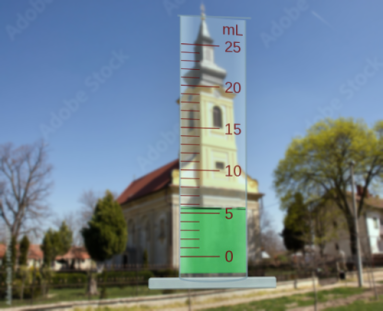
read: 5.5 mL
